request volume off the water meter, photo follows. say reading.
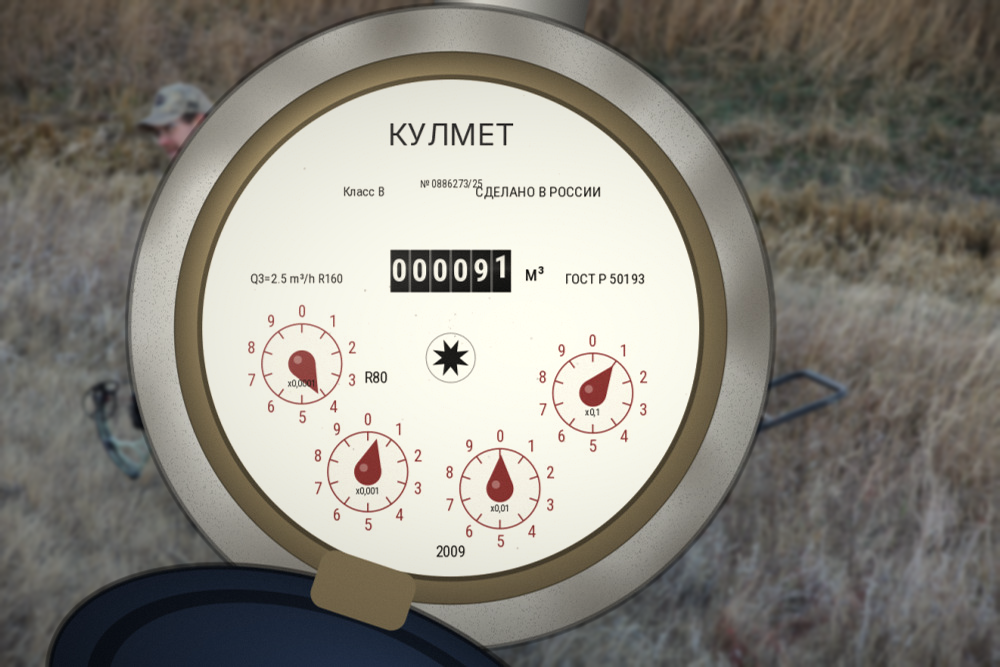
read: 91.1004 m³
